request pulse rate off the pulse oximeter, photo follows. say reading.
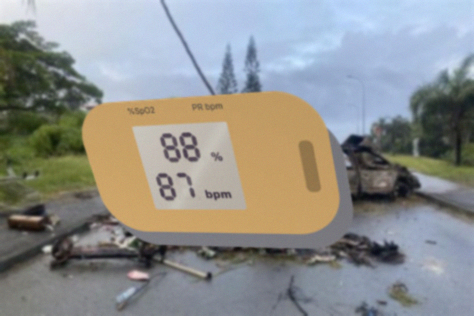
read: 87 bpm
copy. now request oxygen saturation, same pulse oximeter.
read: 88 %
